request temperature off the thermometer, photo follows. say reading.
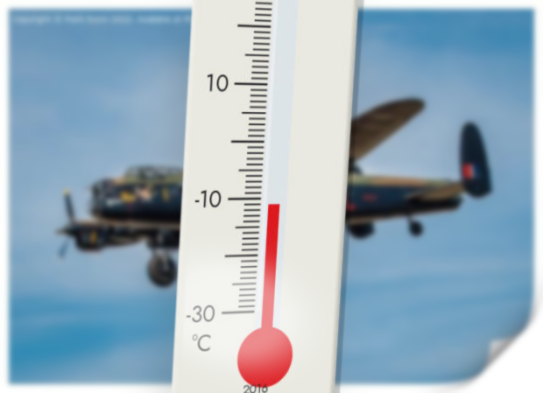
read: -11 °C
